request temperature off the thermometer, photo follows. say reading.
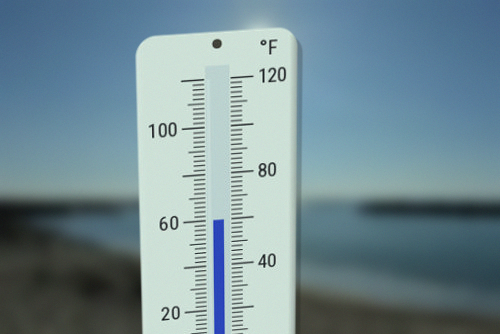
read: 60 °F
